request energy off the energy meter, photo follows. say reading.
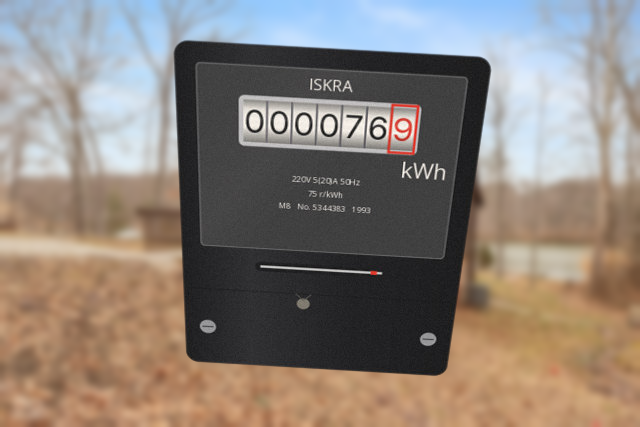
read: 76.9 kWh
